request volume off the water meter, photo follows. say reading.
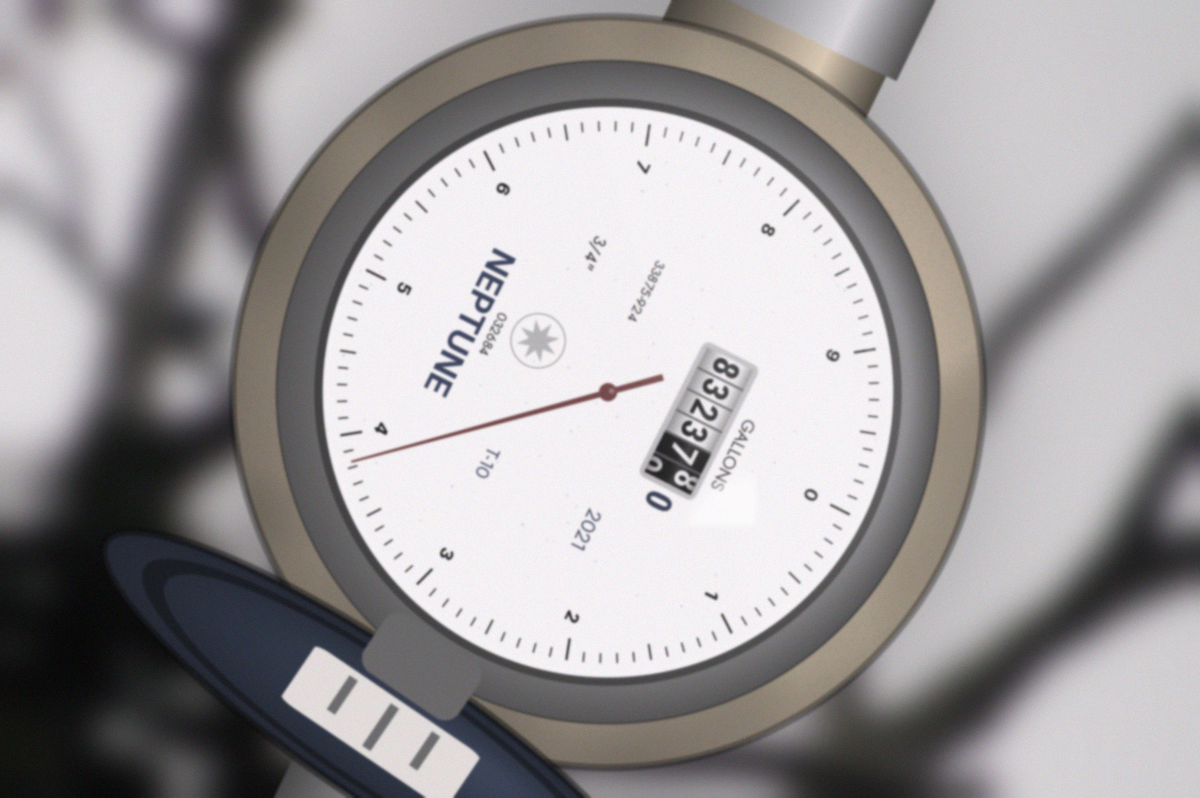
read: 8323783.8 gal
